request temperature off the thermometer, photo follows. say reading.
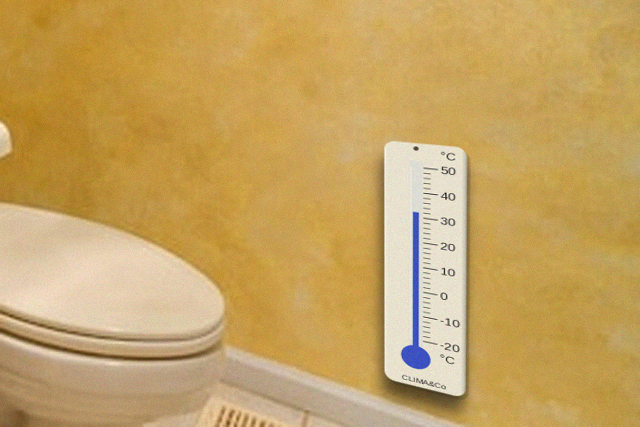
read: 32 °C
